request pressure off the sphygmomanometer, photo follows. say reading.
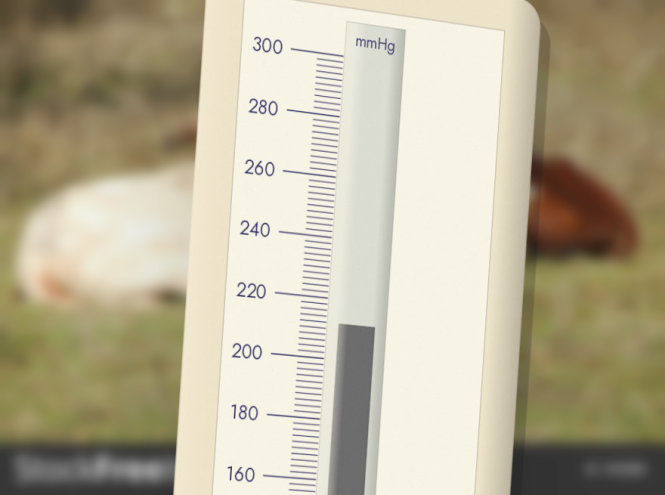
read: 212 mmHg
